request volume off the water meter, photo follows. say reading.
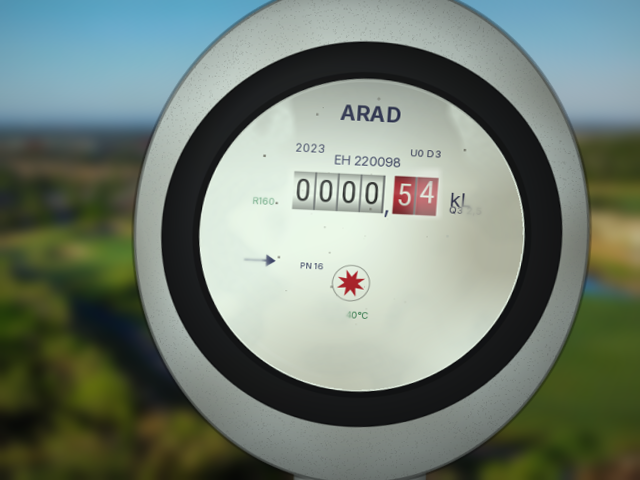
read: 0.54 kL
